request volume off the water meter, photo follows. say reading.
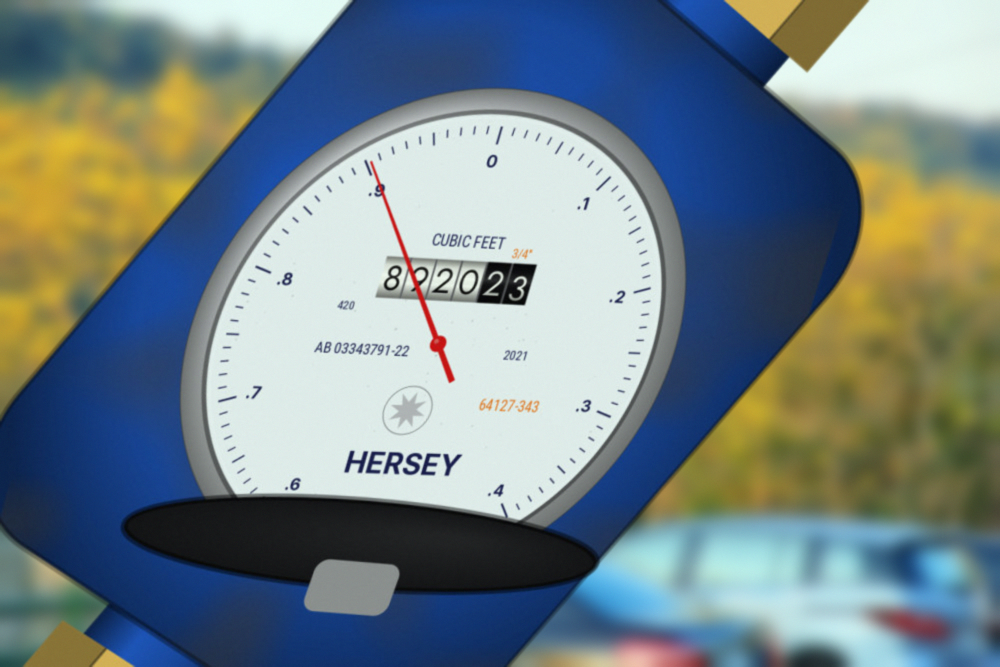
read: 892022.90 ft³
